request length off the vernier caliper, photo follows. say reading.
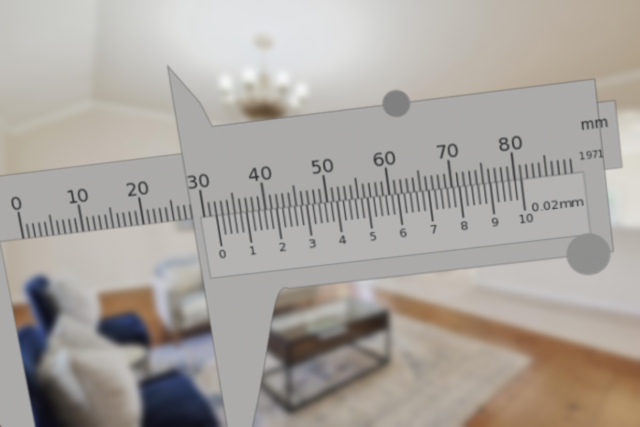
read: 32.0 mm
